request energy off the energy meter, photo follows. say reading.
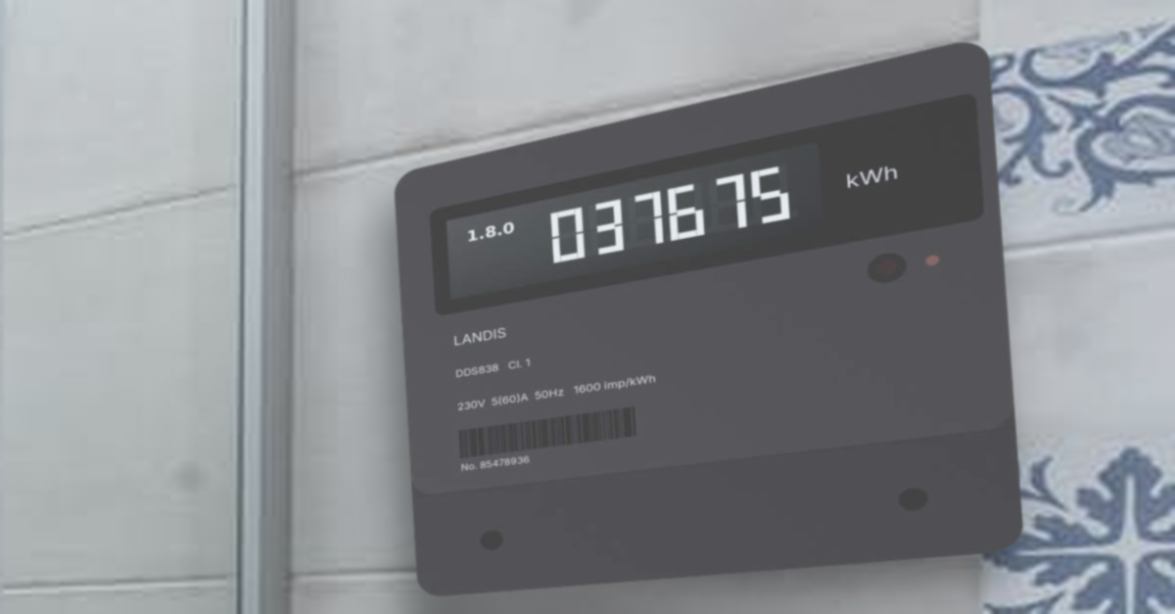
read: 37675 kWh
